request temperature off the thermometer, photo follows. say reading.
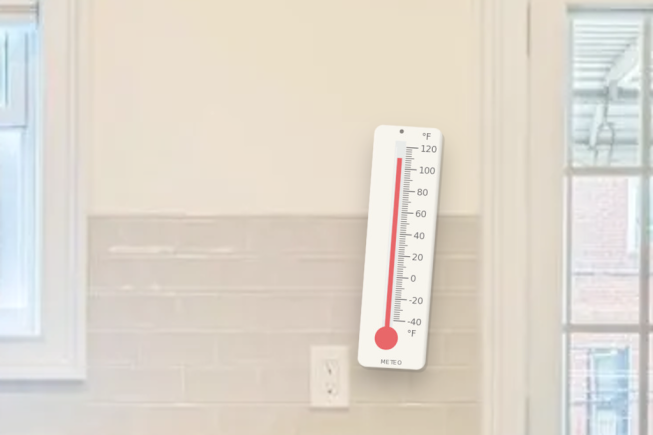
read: 110 °F
